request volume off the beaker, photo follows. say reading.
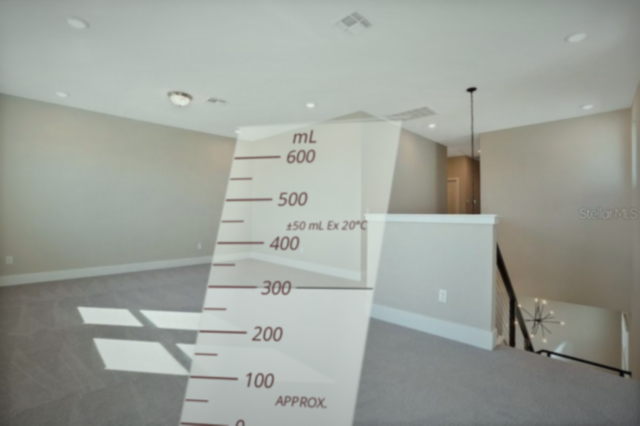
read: 300 mL
